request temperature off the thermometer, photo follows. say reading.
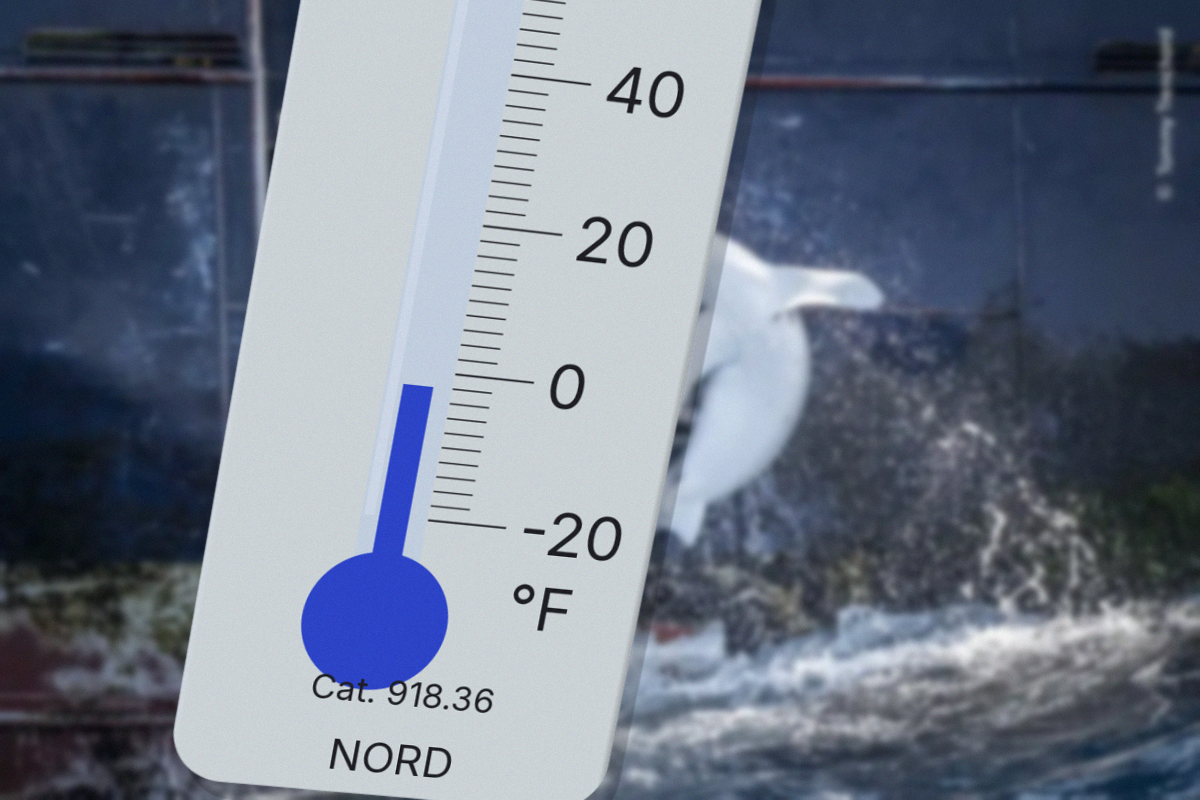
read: -2 °F
